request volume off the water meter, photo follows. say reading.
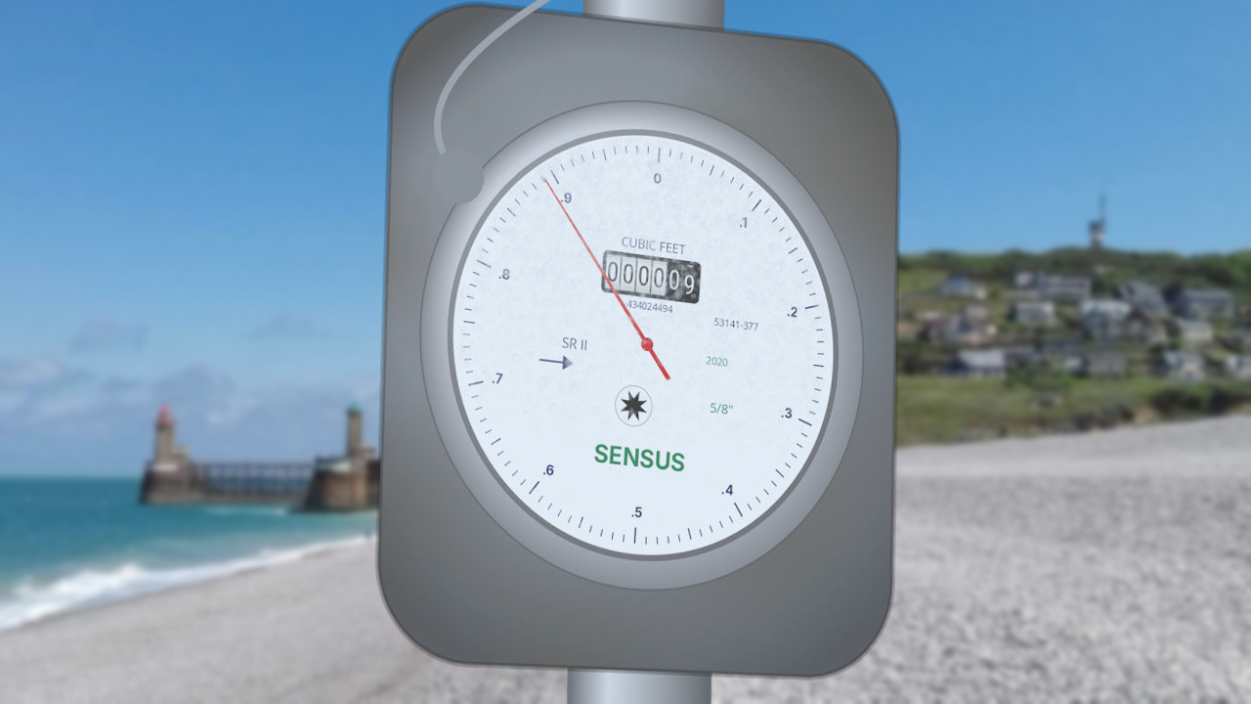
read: 8.89 ft³
